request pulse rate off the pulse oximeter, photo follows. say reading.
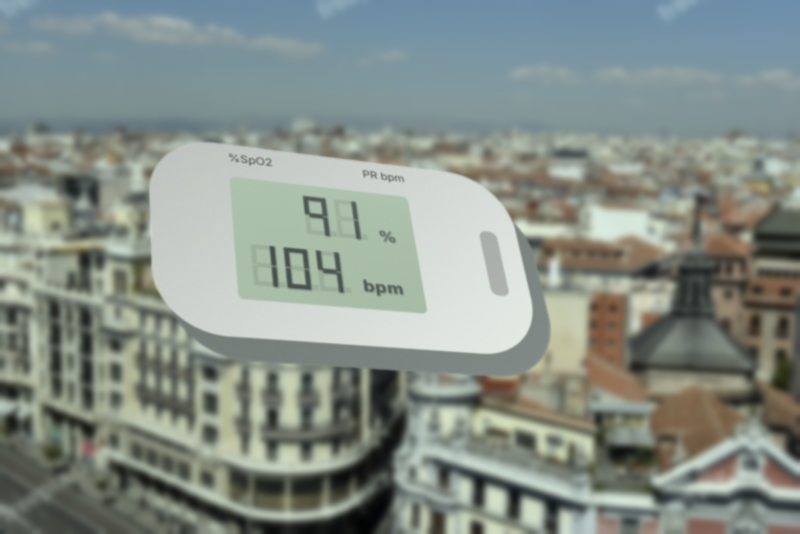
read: 104 bpm
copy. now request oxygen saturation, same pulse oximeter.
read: 91 %
